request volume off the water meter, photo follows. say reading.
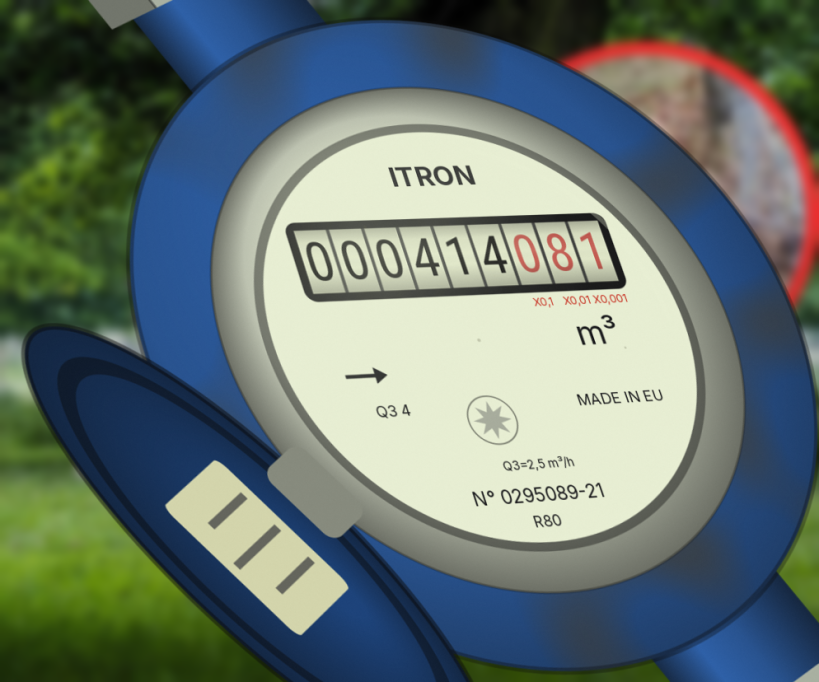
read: 414.081 m³
